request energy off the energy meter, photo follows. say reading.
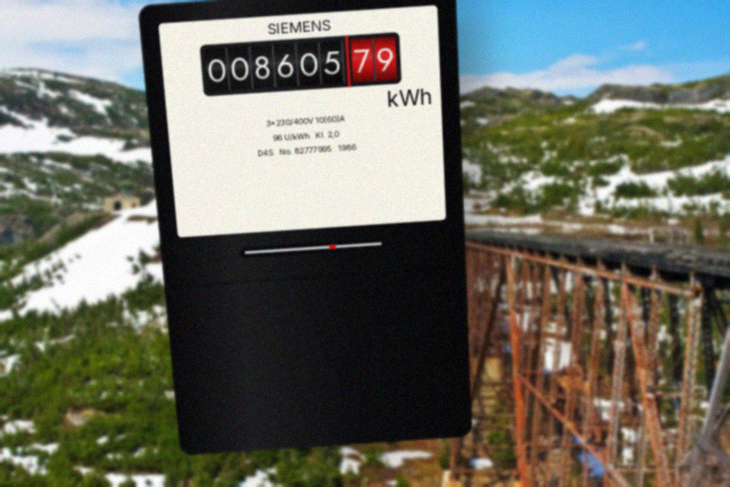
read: 8605.79 kWh
